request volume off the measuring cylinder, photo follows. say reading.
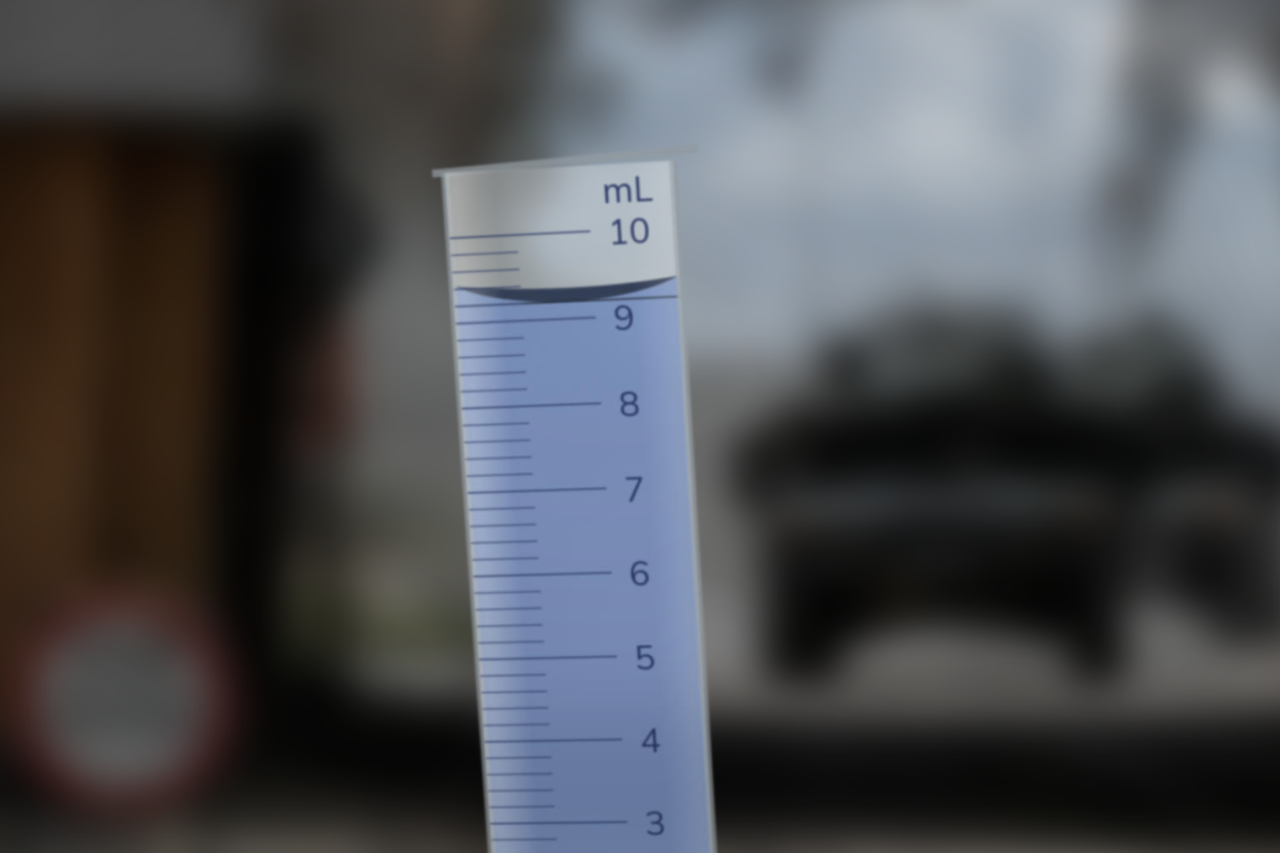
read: 9.2 mL
